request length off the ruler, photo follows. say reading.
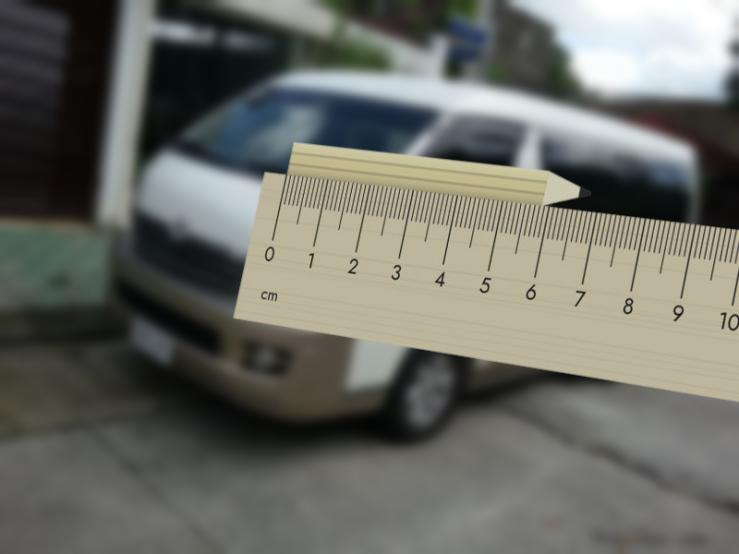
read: 6.8 cm
